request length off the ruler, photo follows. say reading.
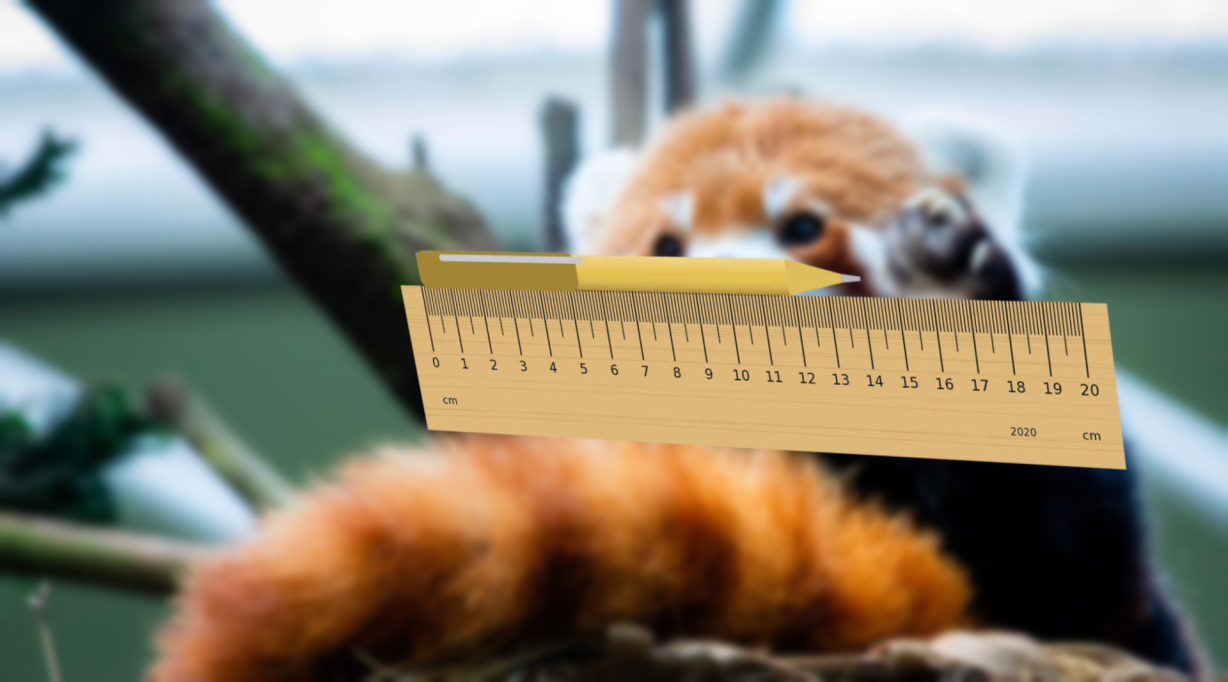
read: 14 cm
